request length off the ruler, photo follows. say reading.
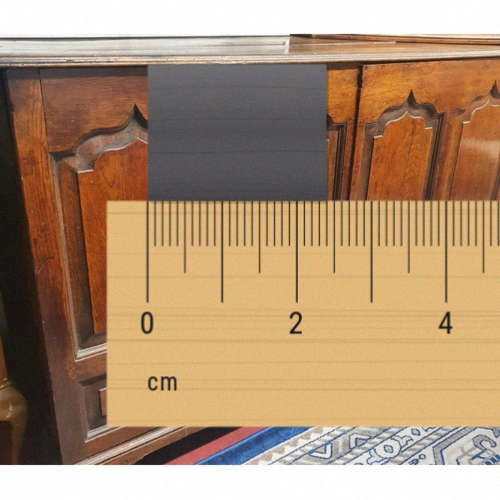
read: 2.4 cm
